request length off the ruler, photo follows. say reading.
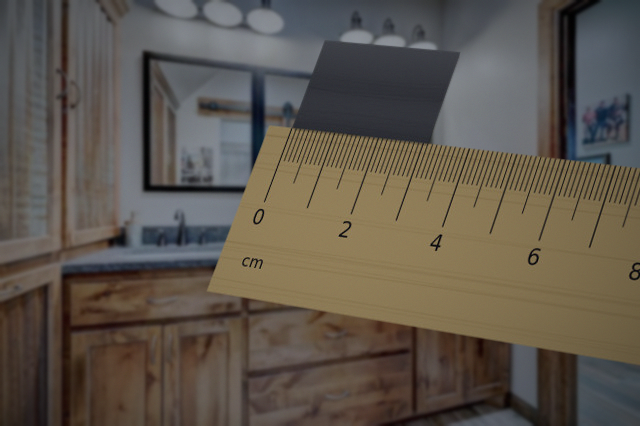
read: 3.1 cm
